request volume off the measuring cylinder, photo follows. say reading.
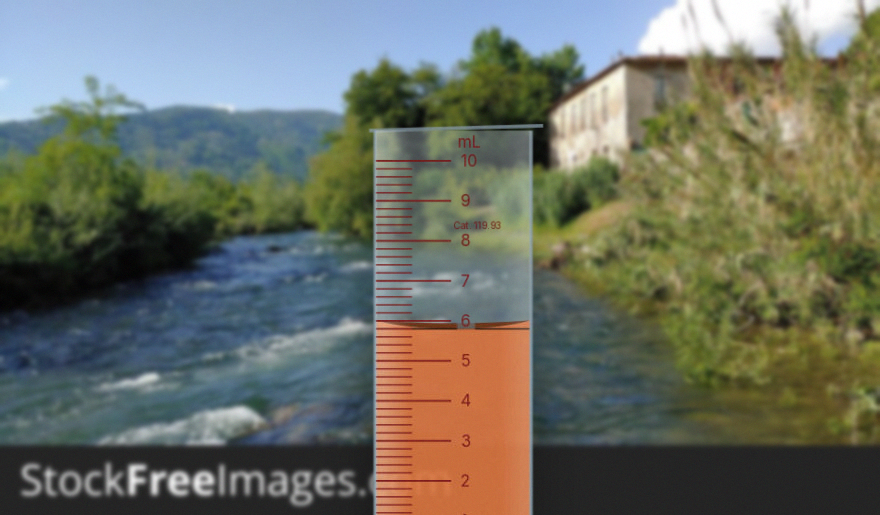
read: 5.8 mL
